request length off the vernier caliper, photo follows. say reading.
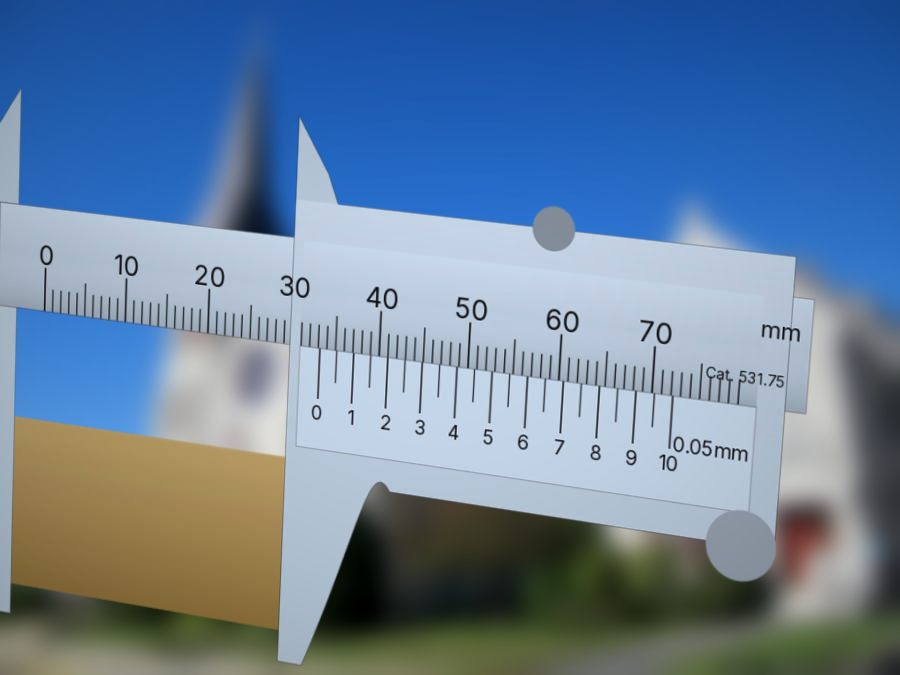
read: 33.2 mm
